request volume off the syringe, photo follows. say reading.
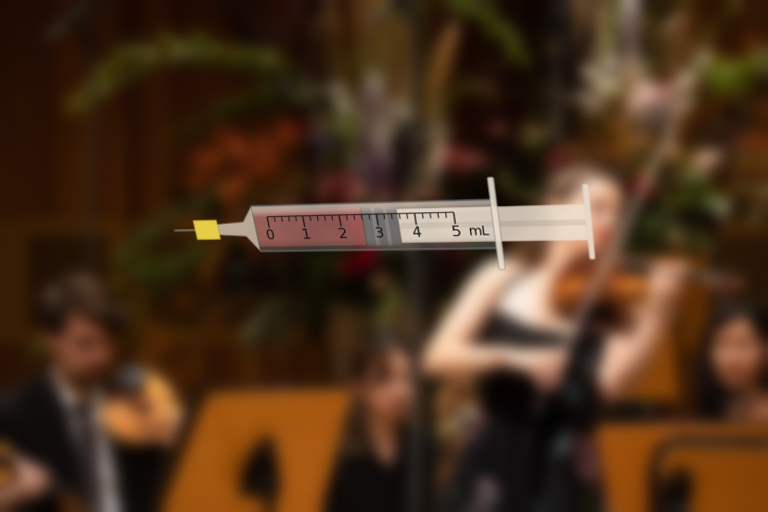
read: 2.6 mL
